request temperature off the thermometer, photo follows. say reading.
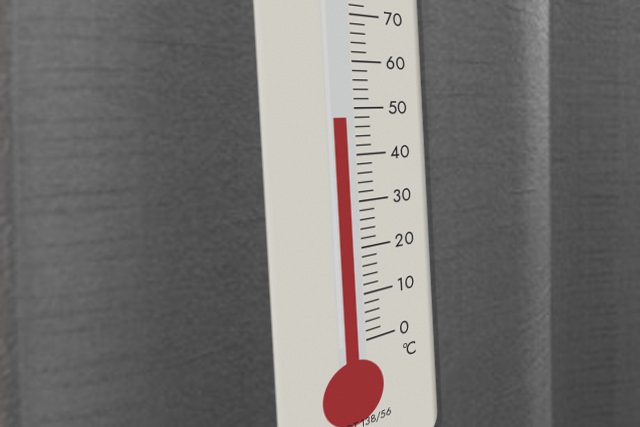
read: 48 °C
